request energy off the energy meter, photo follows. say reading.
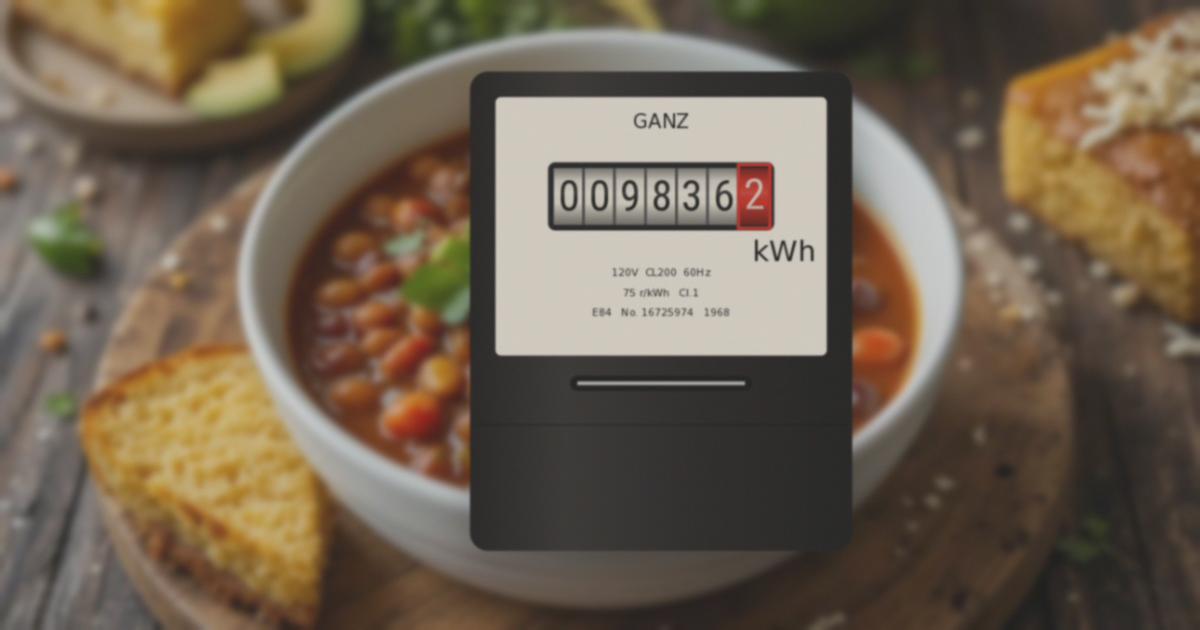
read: 9836.2 kWh
